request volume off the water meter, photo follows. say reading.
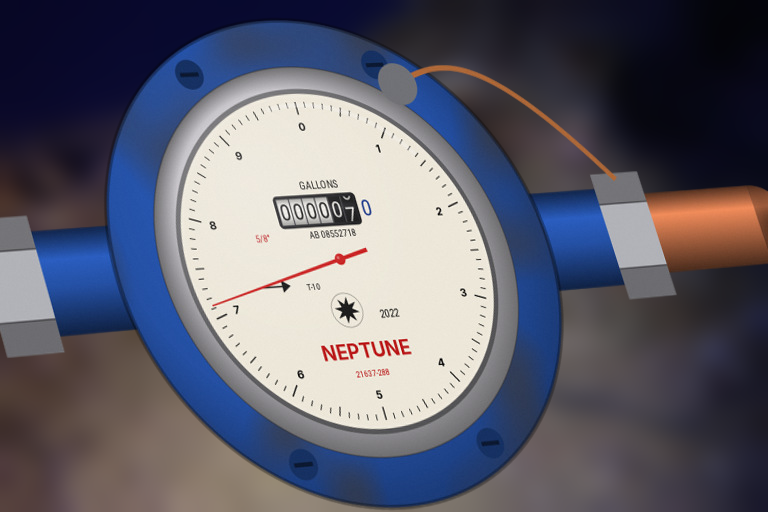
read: 67.1 gal
